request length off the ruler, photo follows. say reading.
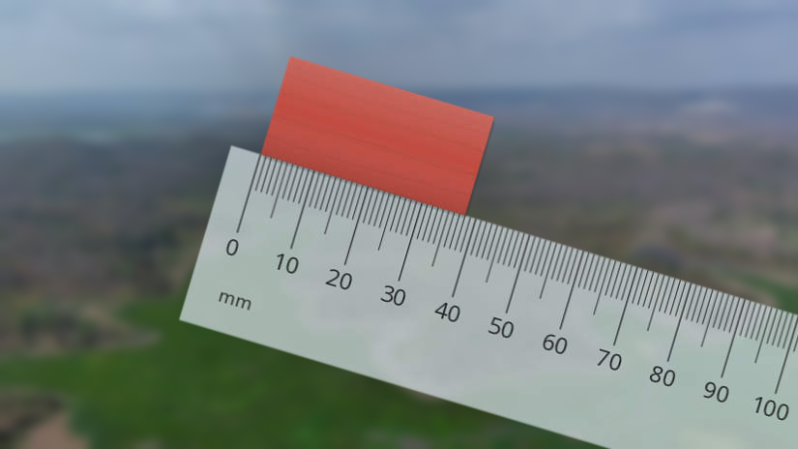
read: 38 mm
